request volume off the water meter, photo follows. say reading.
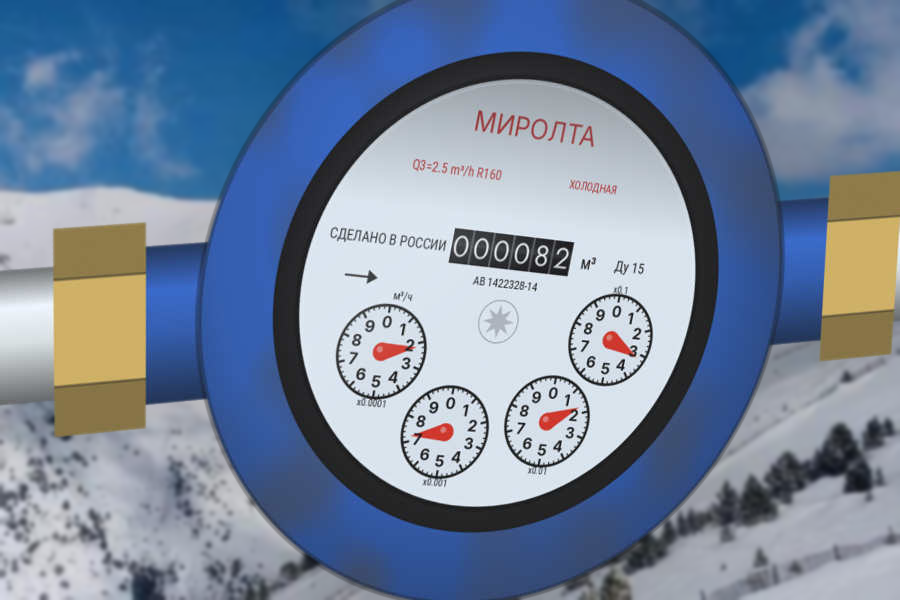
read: 82.3172 m³
